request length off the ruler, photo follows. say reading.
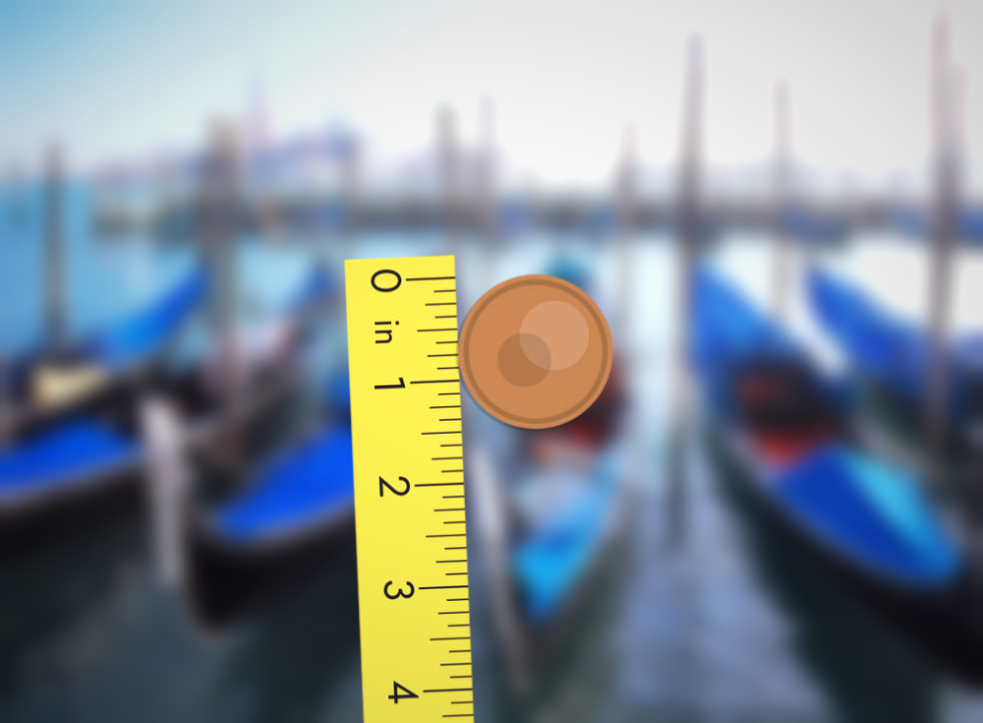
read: 1.5 in
